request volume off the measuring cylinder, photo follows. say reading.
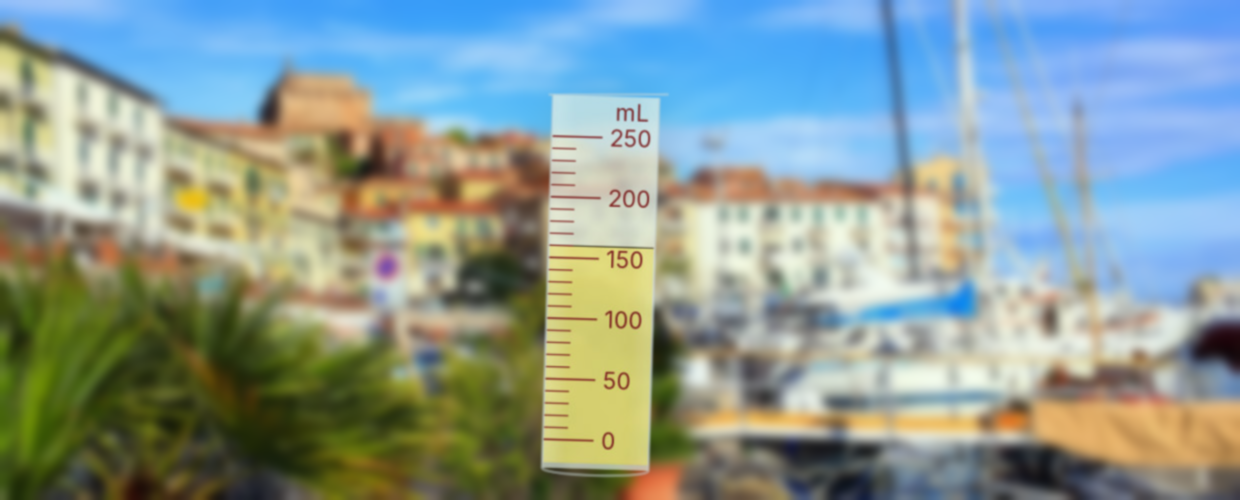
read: 160 mL
